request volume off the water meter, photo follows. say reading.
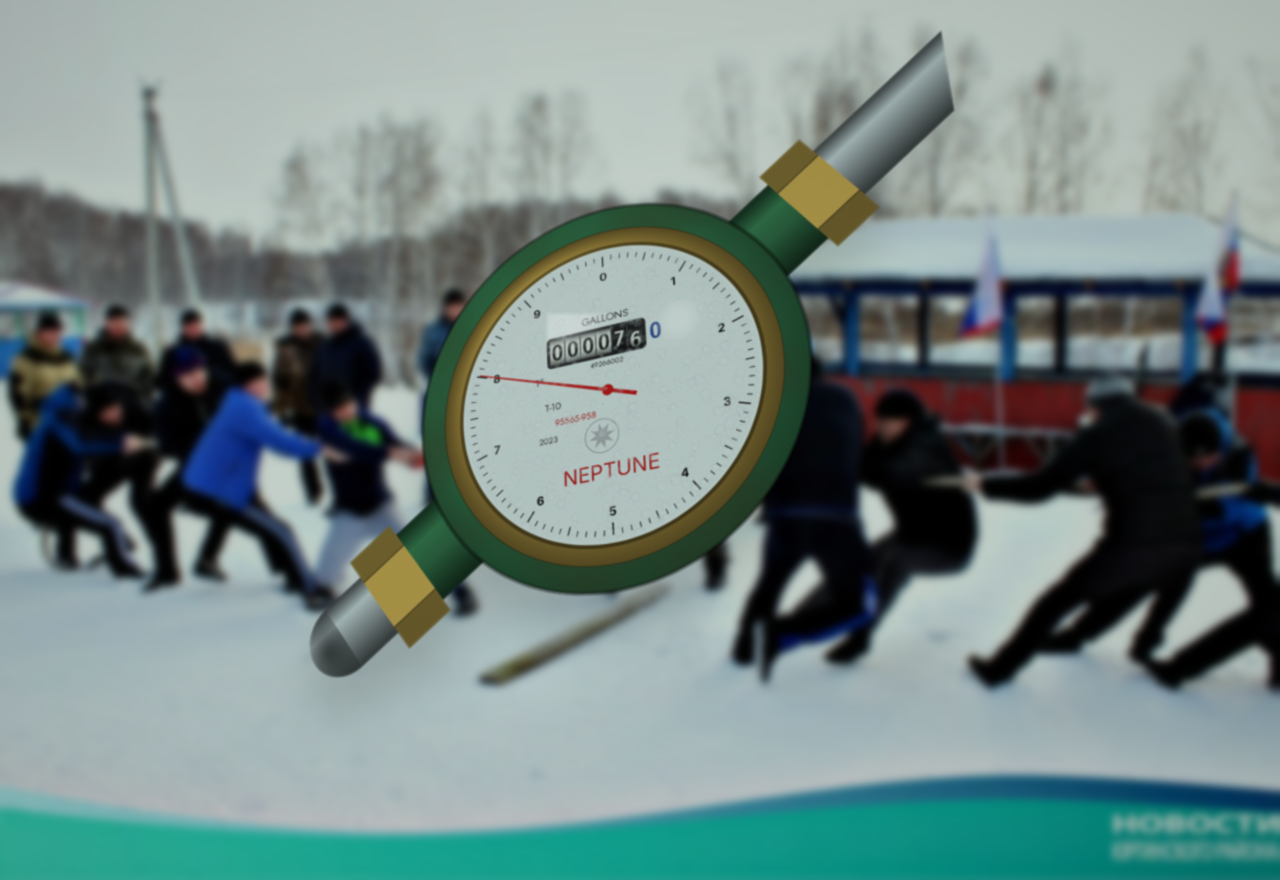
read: 758.0 gal
